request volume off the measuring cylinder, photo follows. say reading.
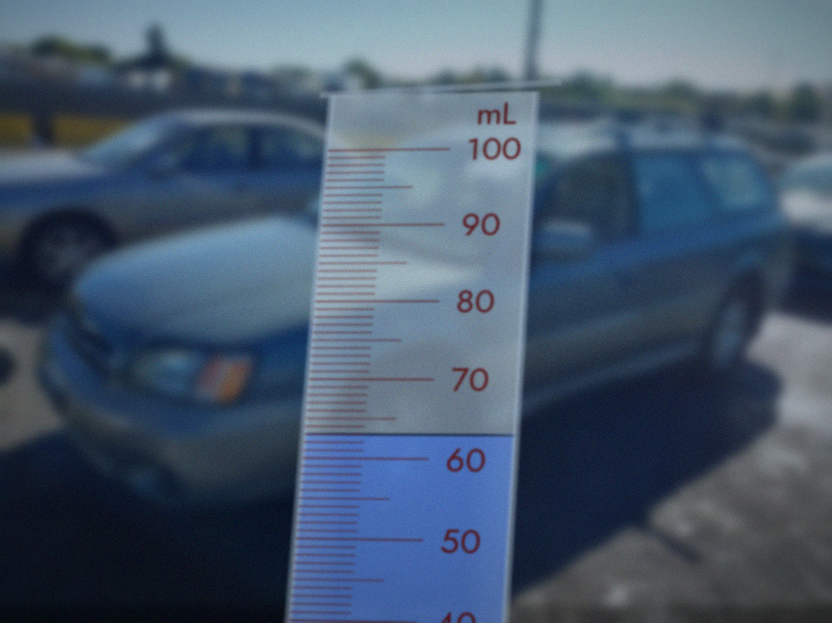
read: 63 mL
